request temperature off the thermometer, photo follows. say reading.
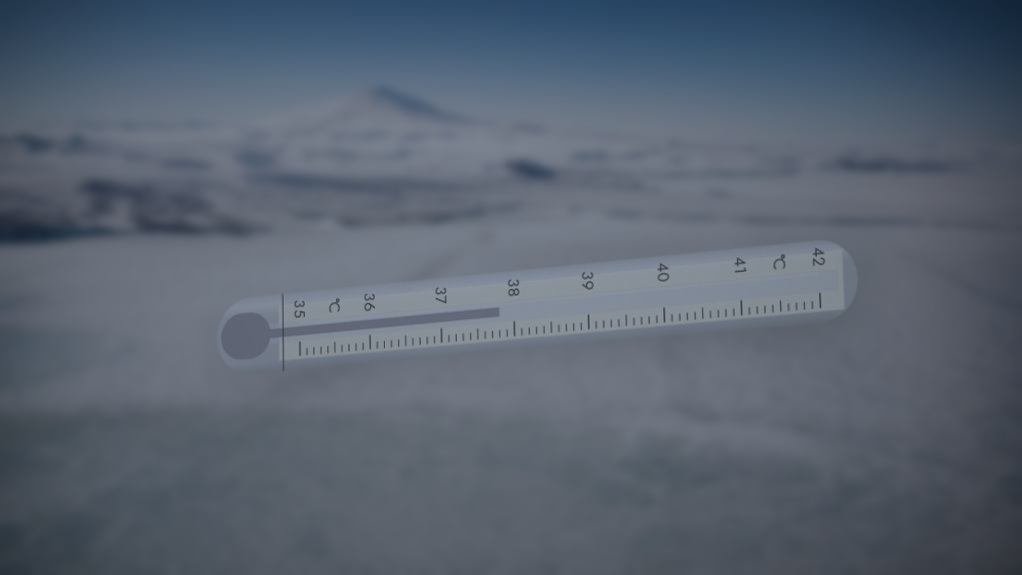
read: 37.8 °C
